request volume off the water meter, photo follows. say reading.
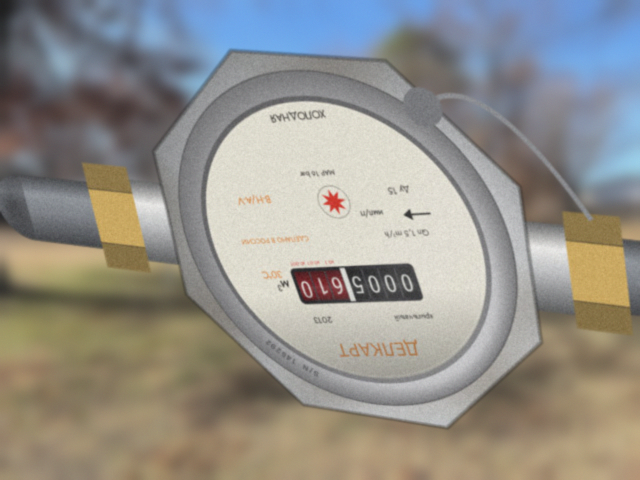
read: 5.610 m³
